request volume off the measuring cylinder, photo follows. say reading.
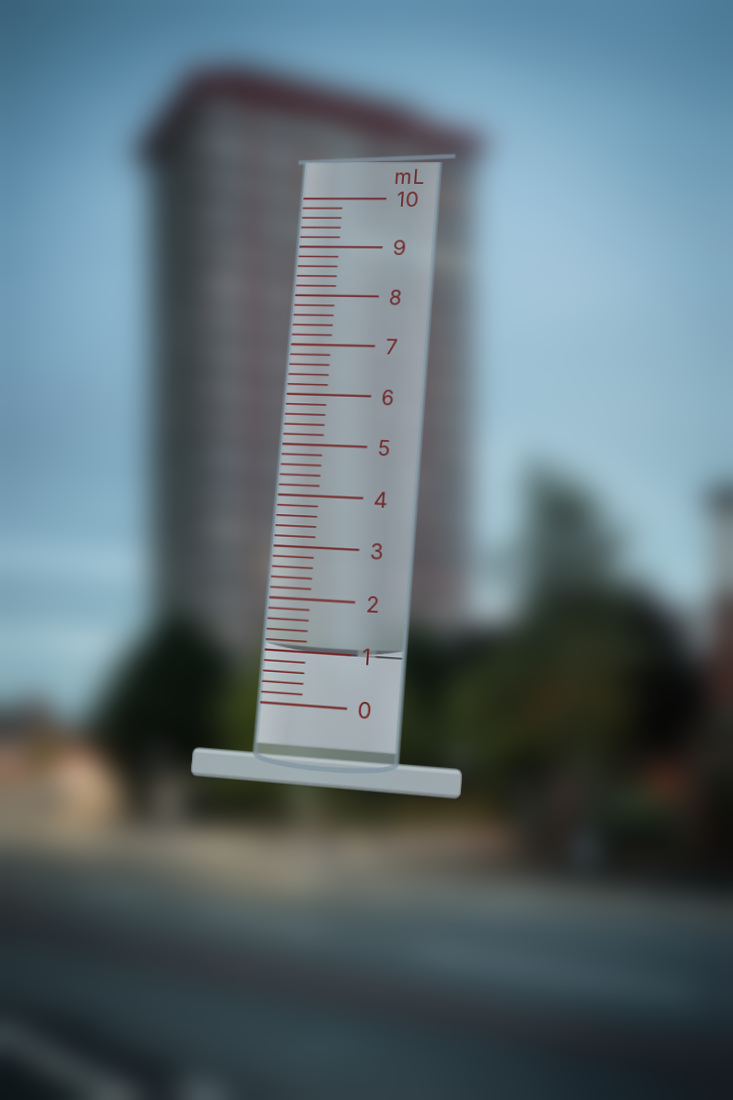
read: 1 mL
